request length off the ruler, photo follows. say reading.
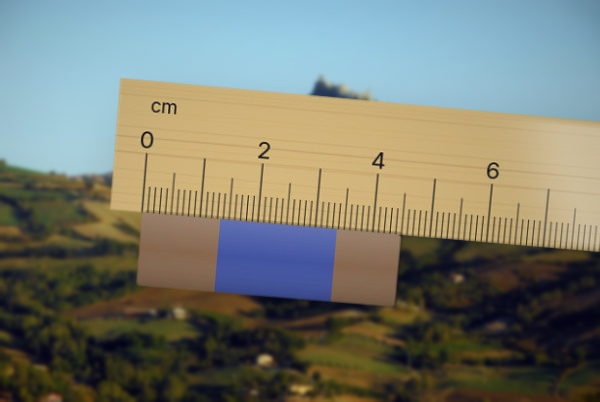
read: 4.5 cm
